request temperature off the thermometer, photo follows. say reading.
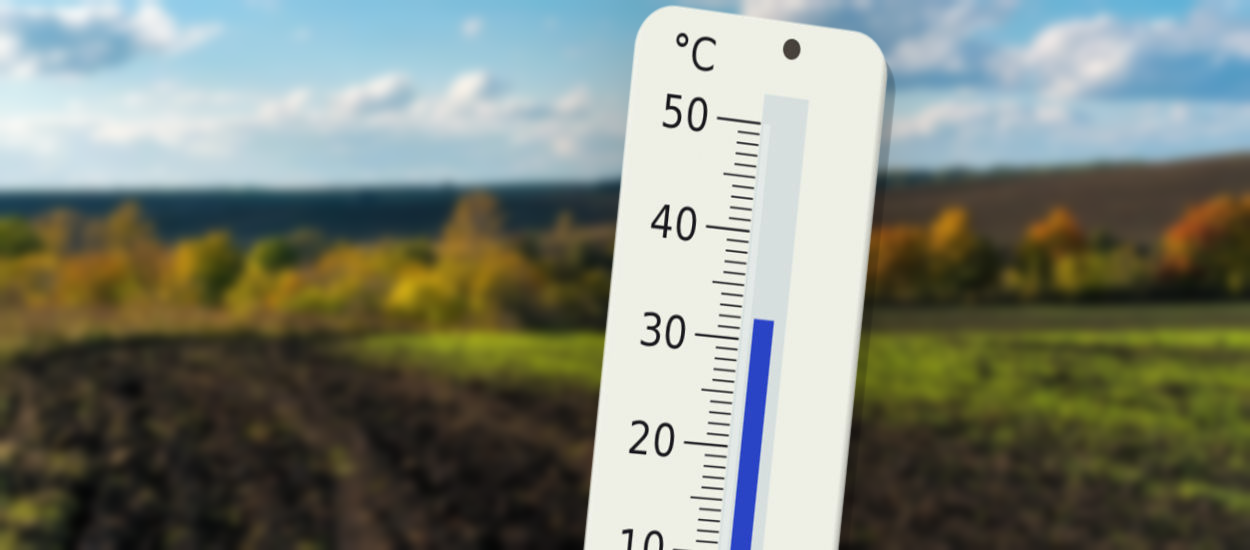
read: 32 °C
